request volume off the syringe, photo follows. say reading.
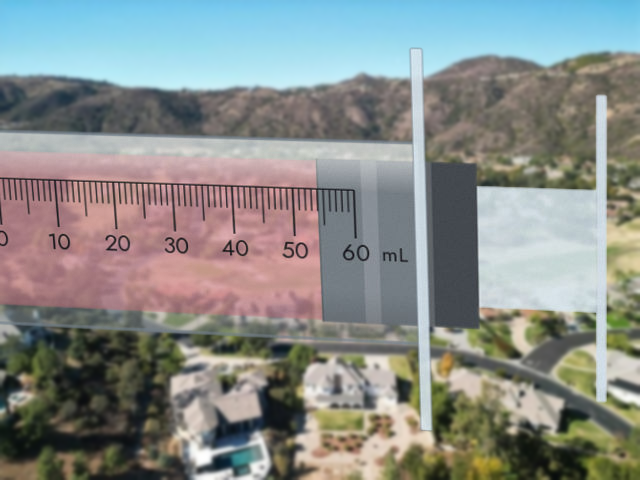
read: 54 mL
